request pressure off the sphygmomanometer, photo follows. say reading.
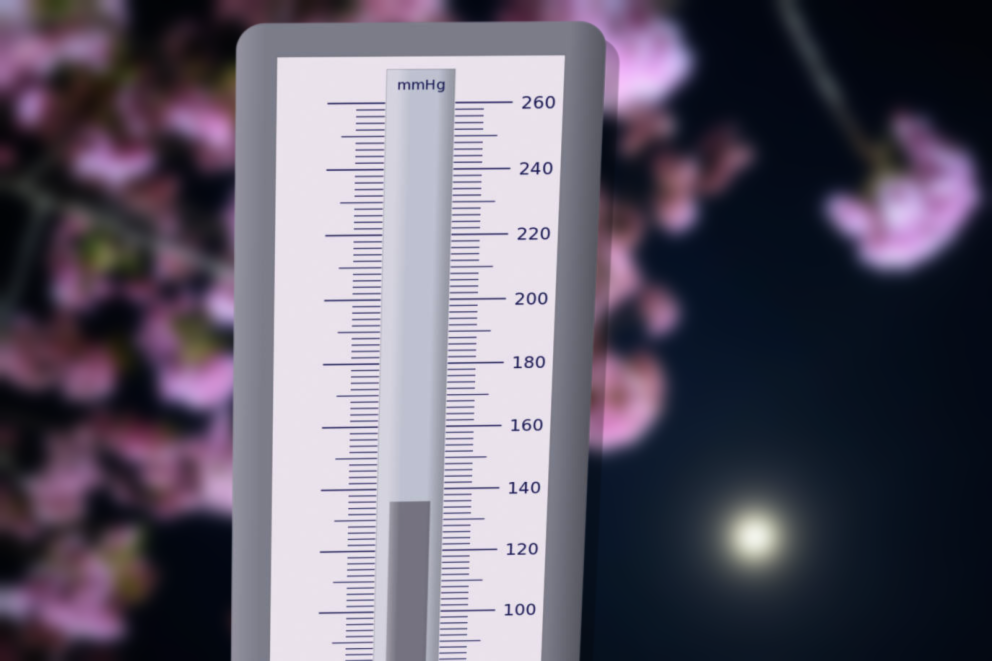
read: 136 mmHg
